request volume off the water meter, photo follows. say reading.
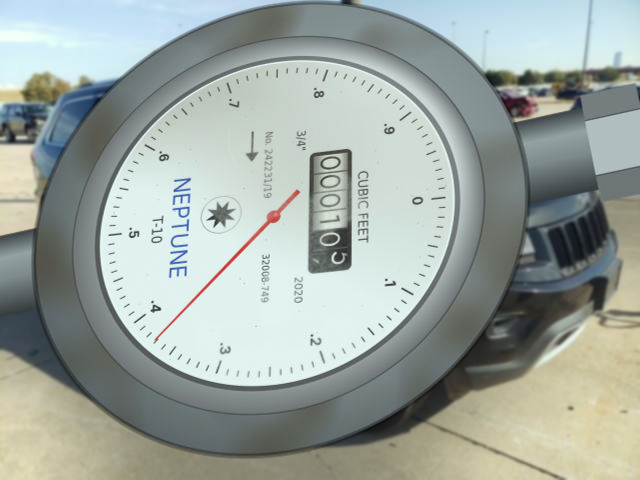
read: 105.37 ft³
